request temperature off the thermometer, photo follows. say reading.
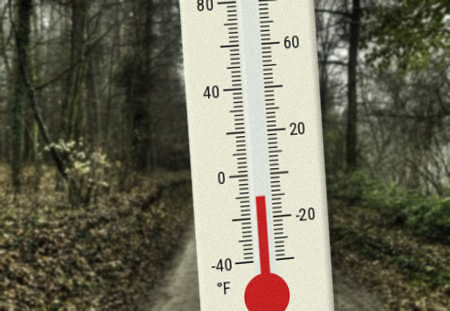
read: -10 °F
